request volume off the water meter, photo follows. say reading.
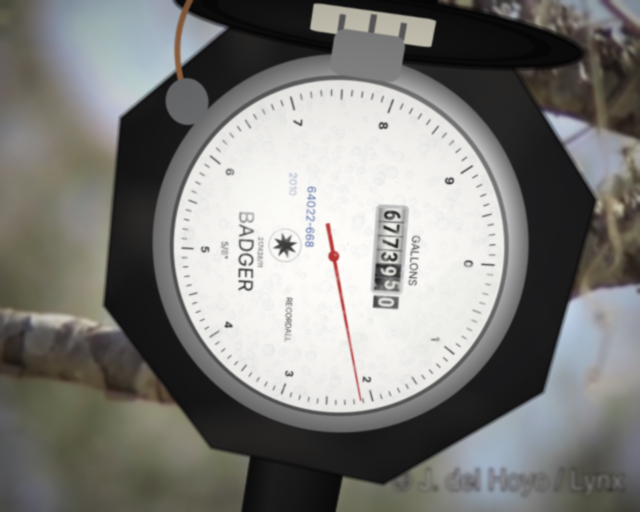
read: 6773952.1 gal
